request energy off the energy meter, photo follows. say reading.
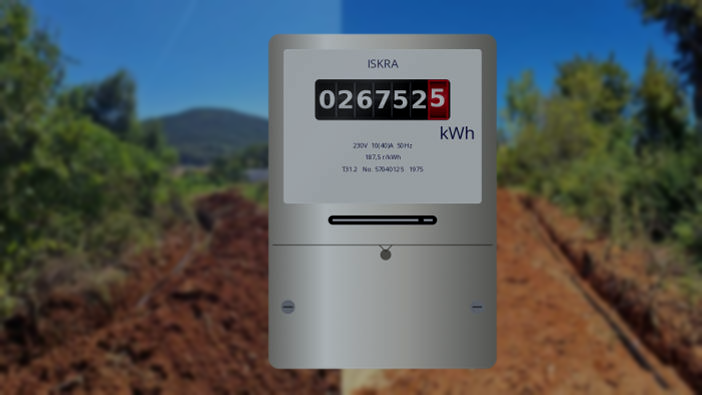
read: 26752.5 kWh
